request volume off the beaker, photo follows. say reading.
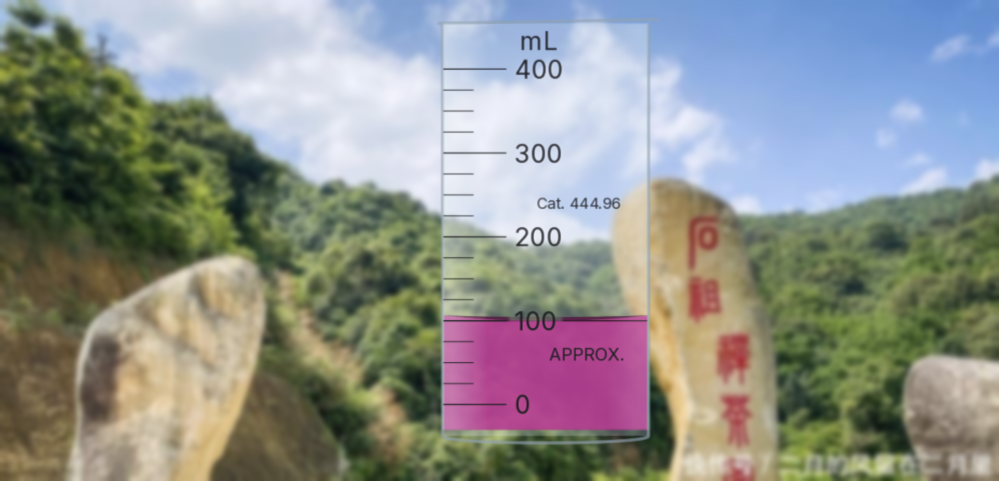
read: 100 mL
